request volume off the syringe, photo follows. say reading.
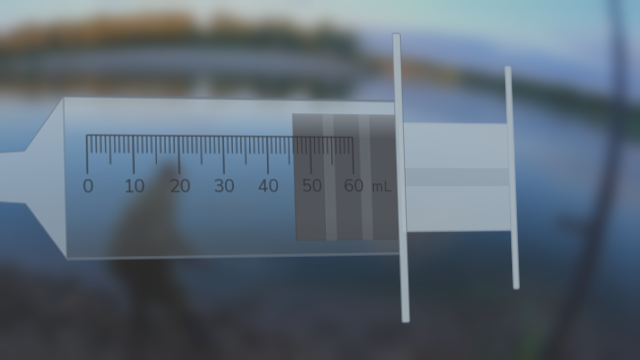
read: 46 mL
